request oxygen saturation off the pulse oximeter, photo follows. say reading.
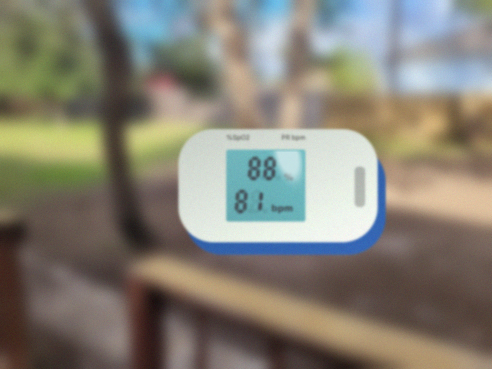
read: 88 %
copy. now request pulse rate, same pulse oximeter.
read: 81 bpm
